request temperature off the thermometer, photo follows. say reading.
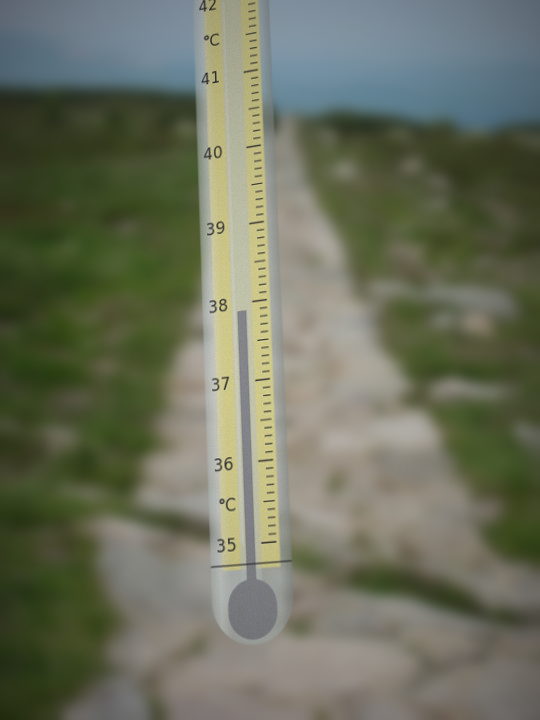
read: 37.9 °C
